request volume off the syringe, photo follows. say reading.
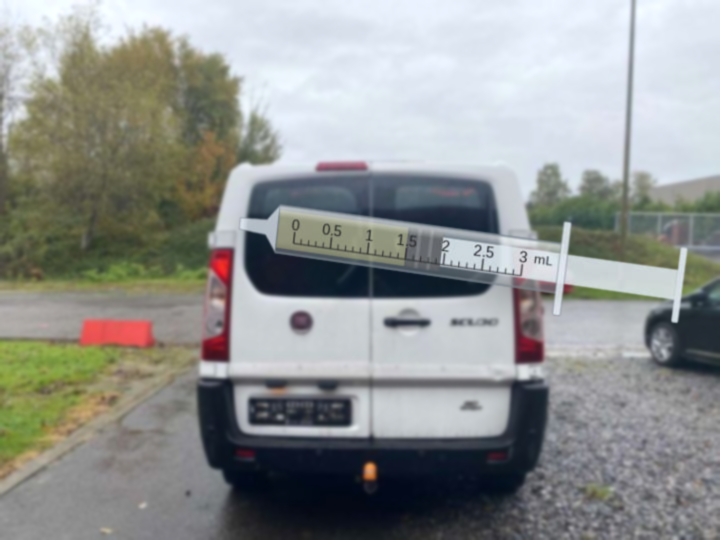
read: 1.5 mL
